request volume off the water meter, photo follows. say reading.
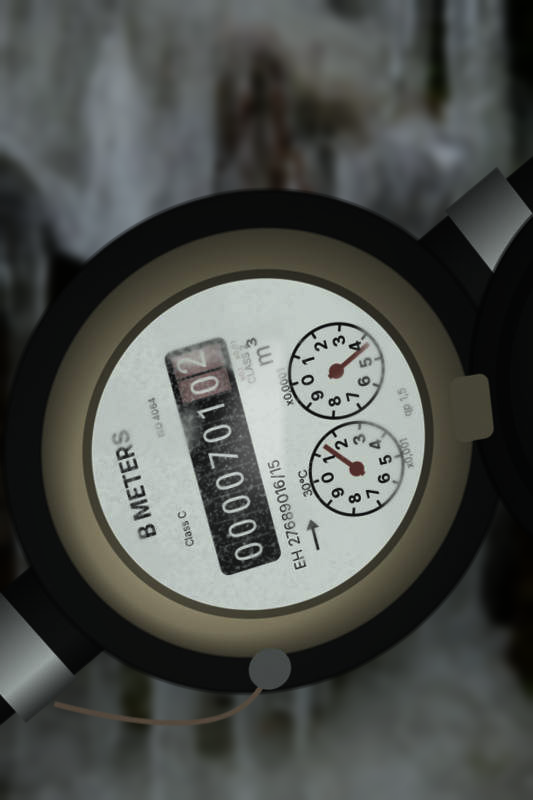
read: 701.0214 m³
